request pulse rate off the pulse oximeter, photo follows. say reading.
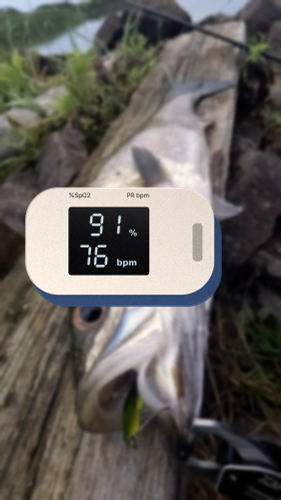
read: 76 bpm
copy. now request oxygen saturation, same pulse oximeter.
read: 91 %
